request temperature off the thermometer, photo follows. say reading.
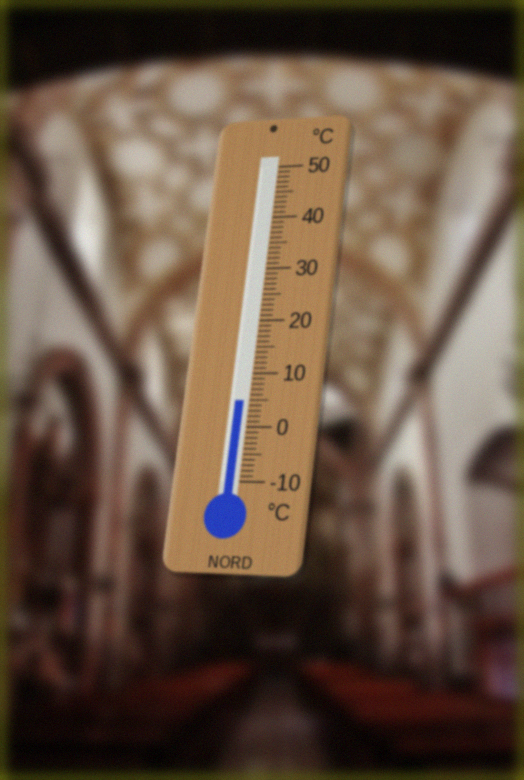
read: 5 °C
